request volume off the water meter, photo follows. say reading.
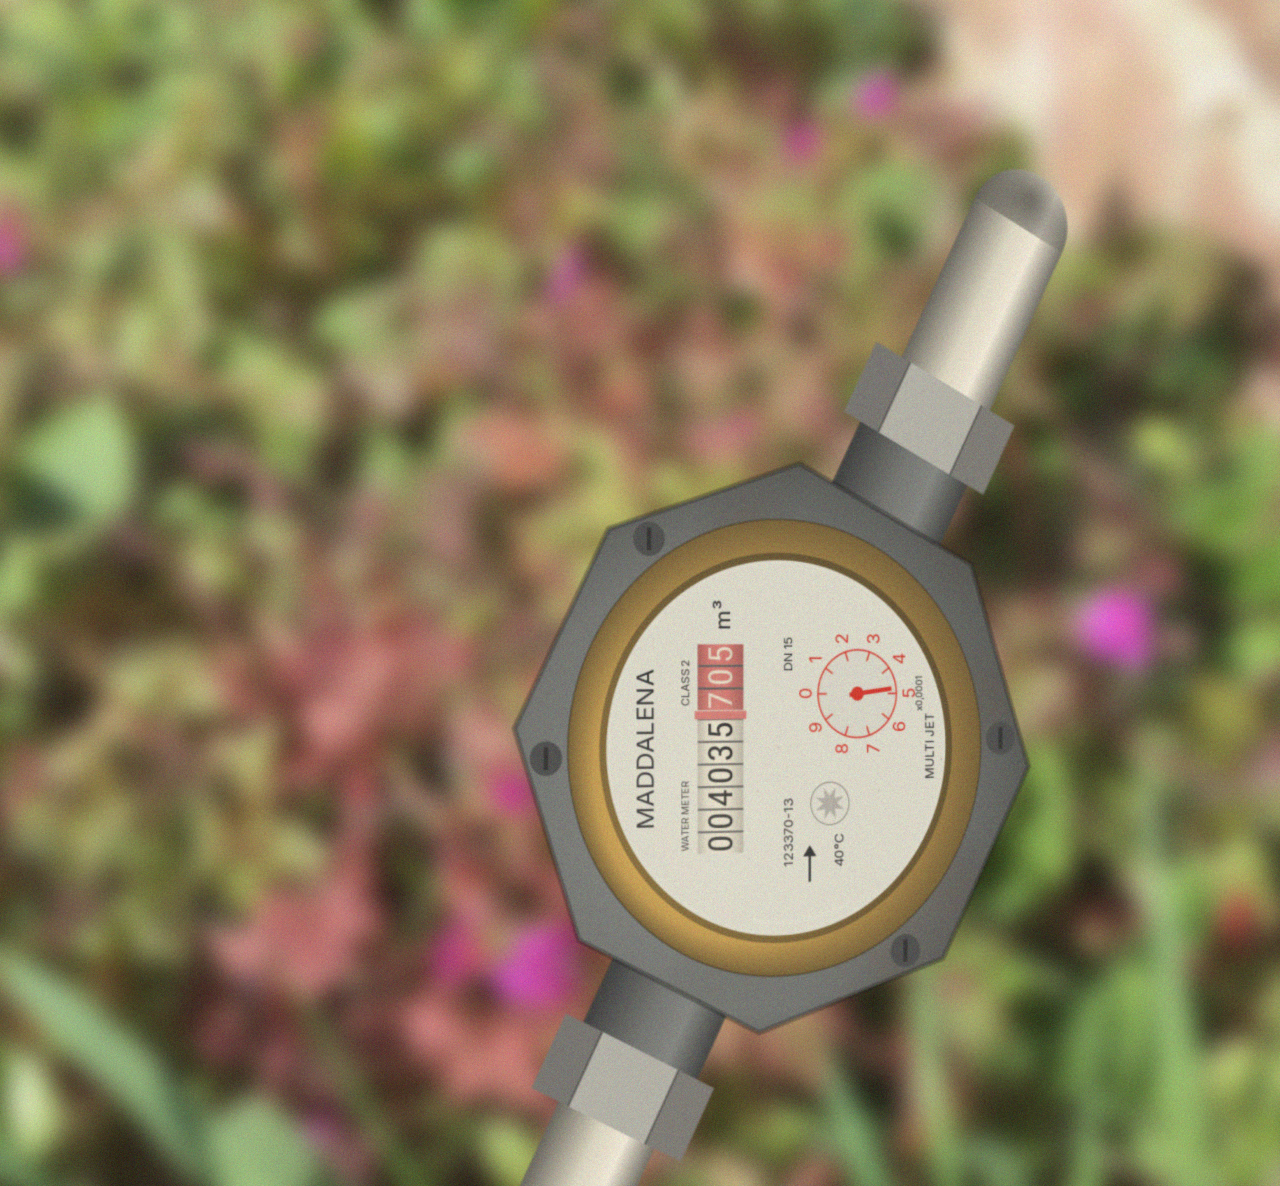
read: 4035.7054 m³
